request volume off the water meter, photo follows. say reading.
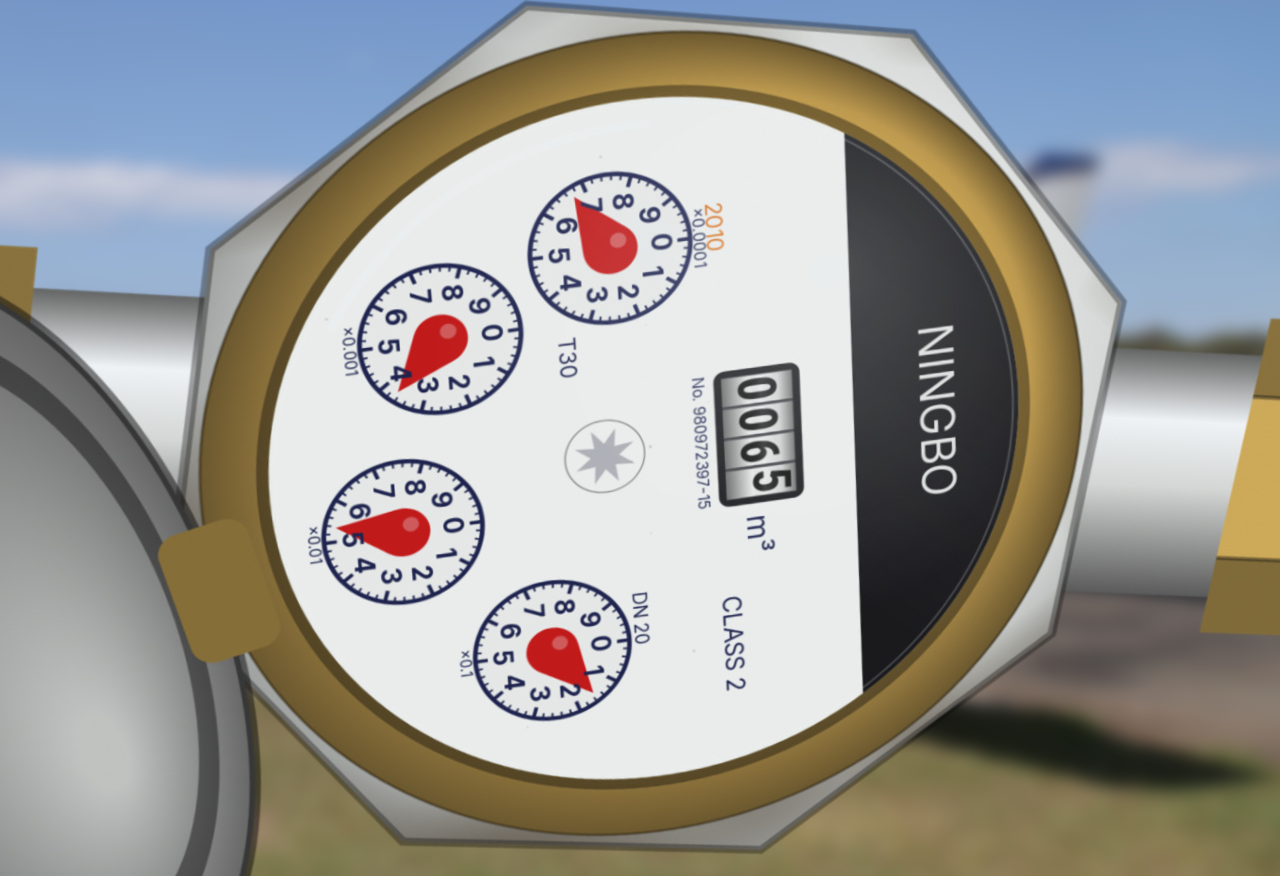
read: 65.1536 m³
